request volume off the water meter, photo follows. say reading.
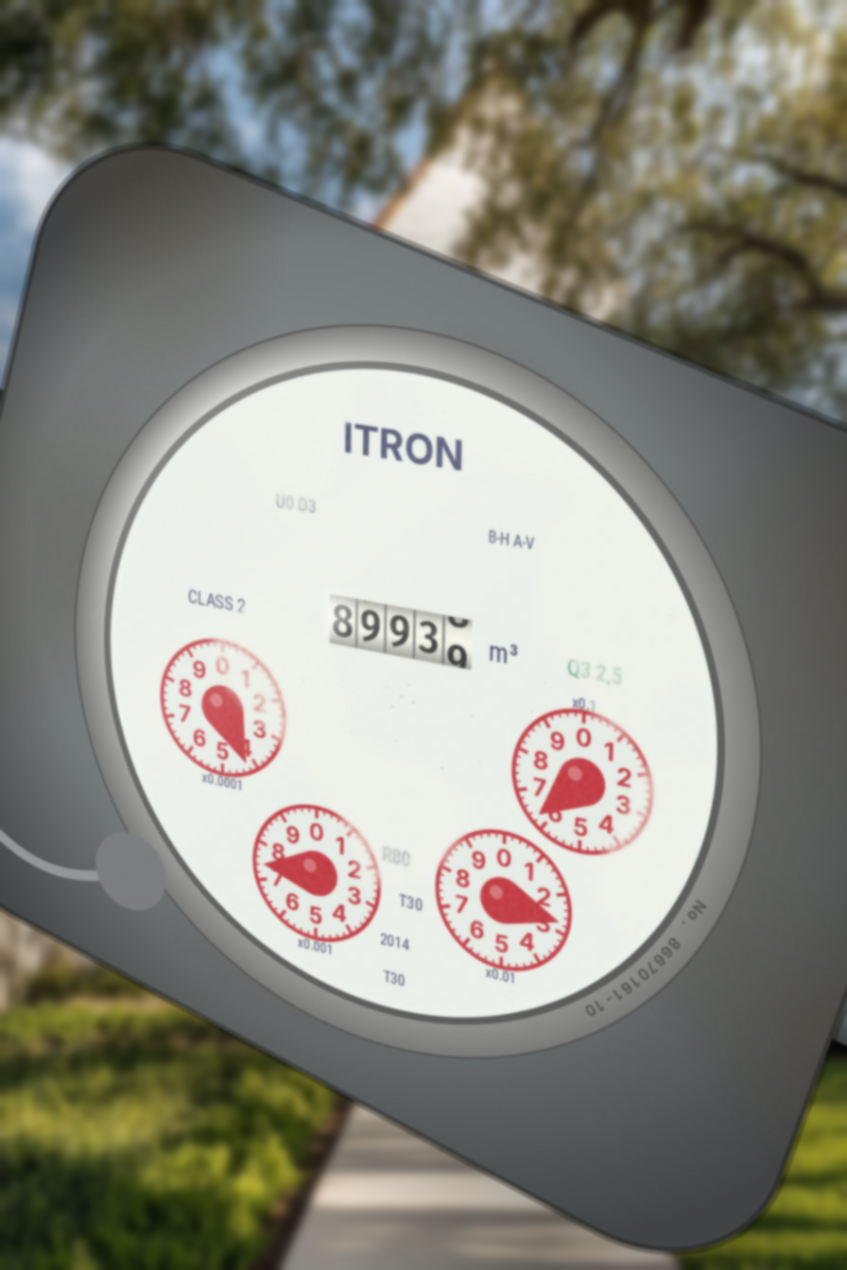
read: 89938.6274 m³
